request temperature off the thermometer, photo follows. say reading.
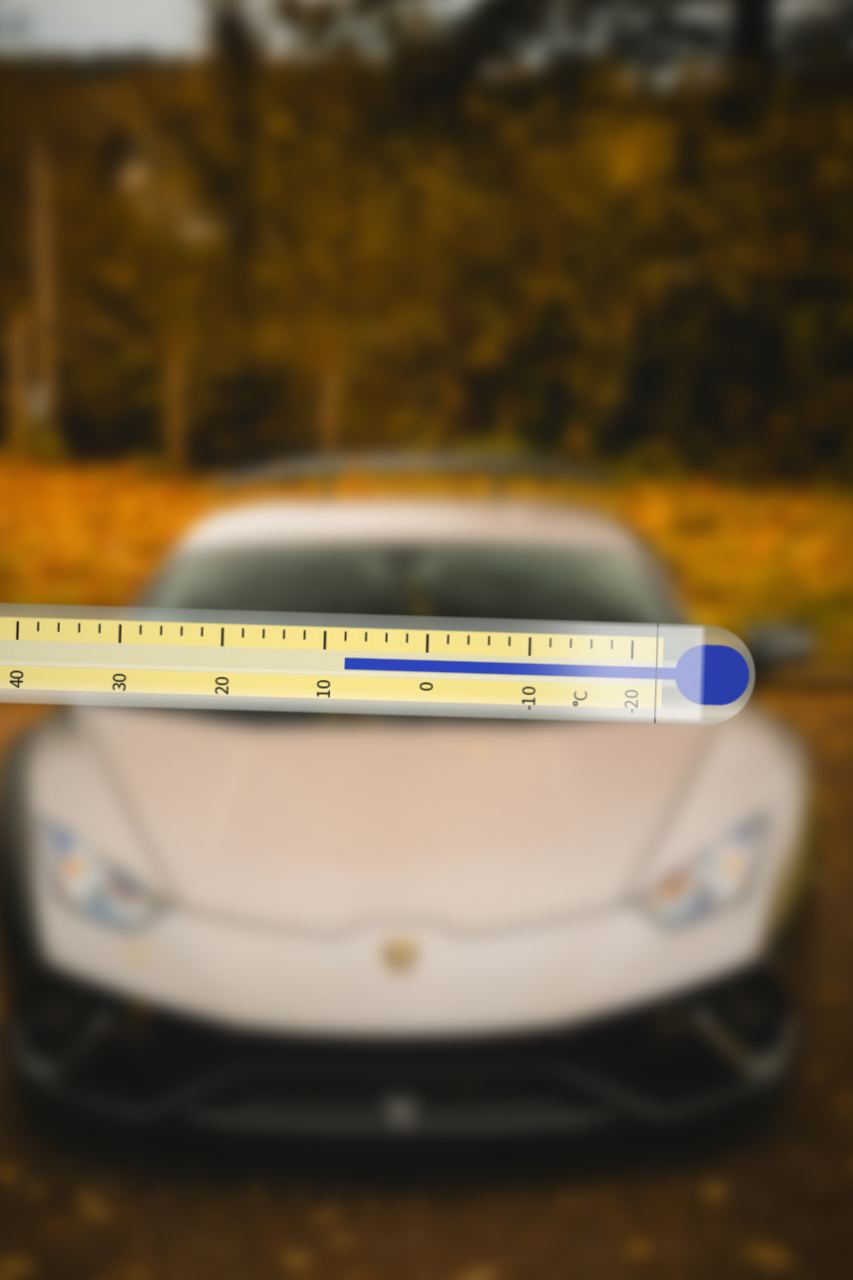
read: 8 °C
